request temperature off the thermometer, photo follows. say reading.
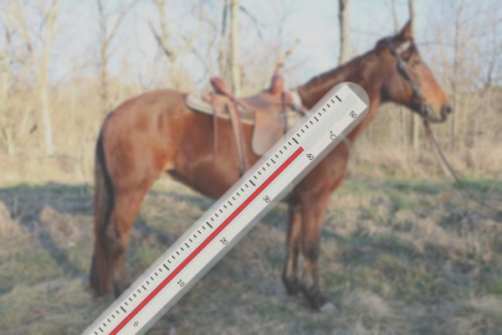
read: 40 °C
